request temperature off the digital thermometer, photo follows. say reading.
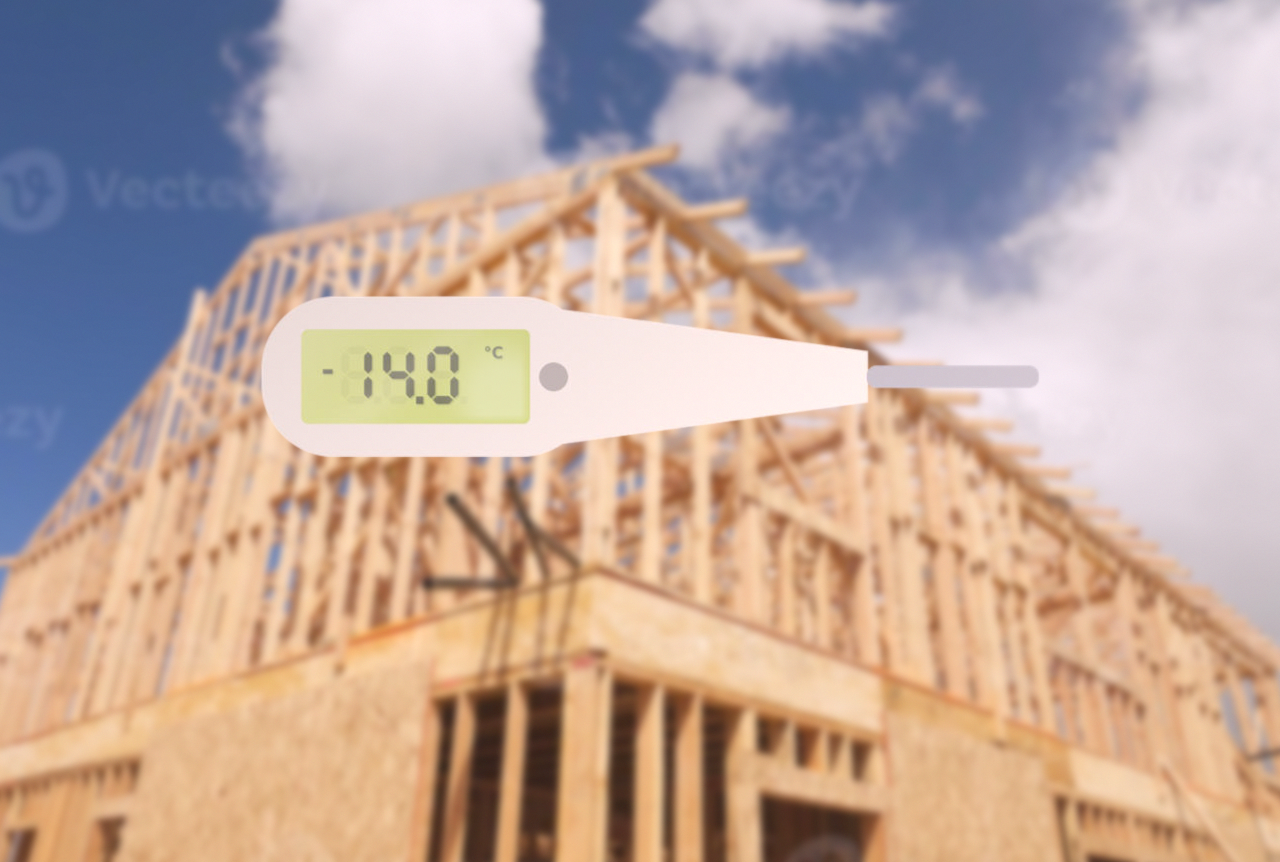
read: -14.0 °C
